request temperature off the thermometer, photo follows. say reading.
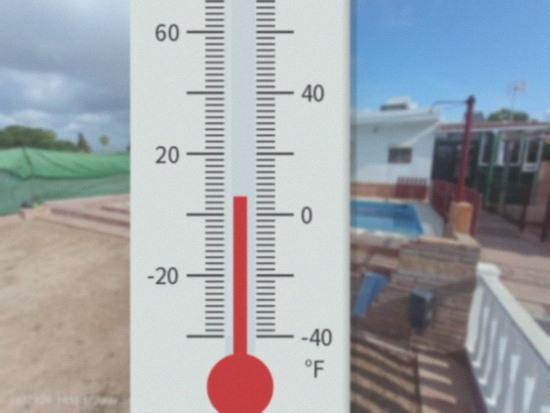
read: 6 °F
